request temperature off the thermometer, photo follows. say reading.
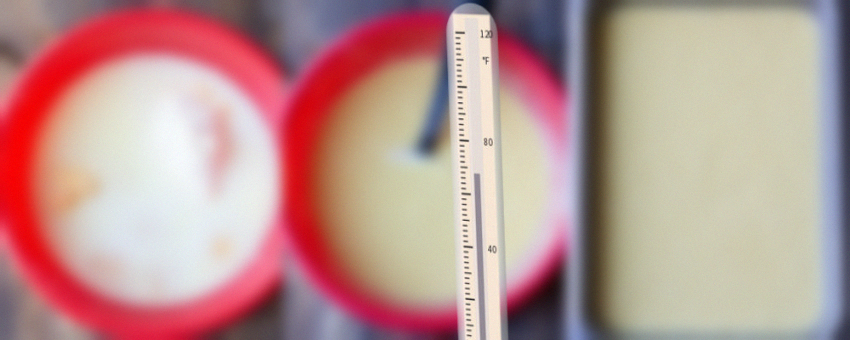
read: 68 °F
